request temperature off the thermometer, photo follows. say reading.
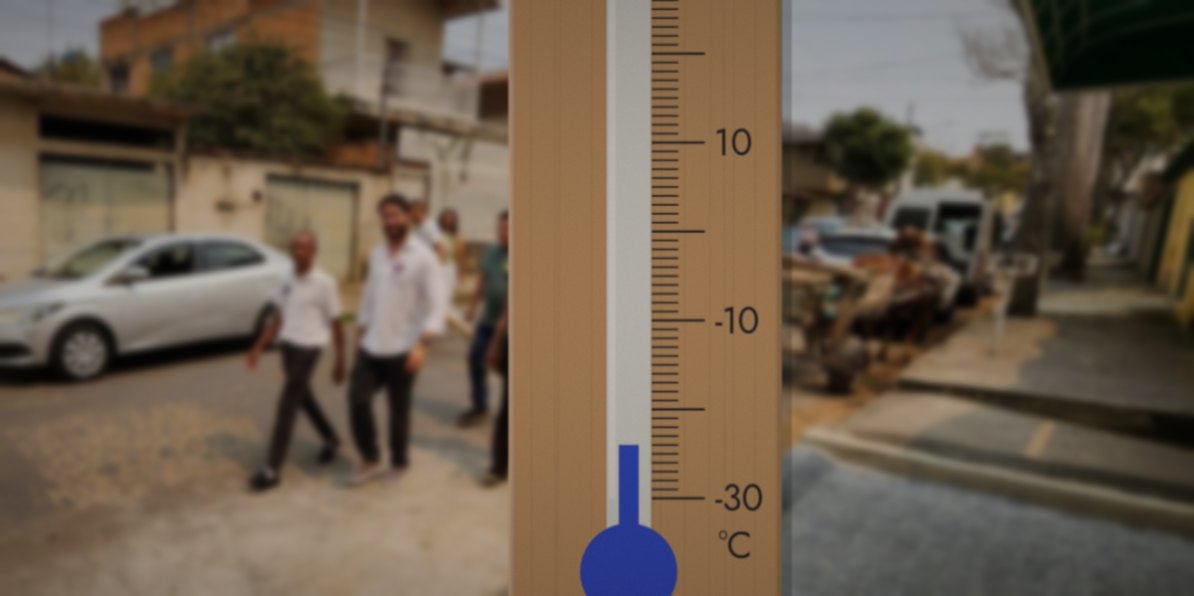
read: -24 °C
